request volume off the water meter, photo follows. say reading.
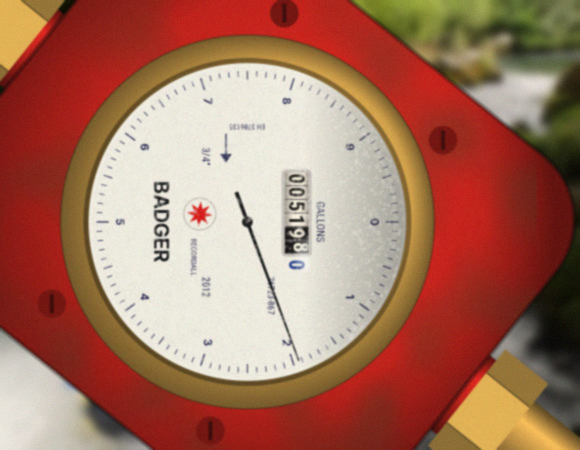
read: 51981.9 gal
